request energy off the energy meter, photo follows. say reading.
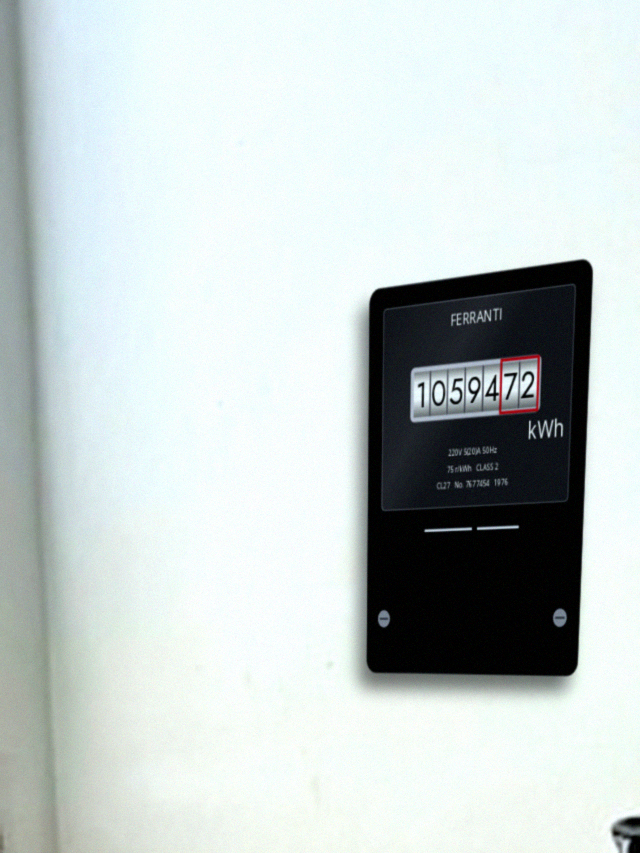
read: 10594.72 kWh
